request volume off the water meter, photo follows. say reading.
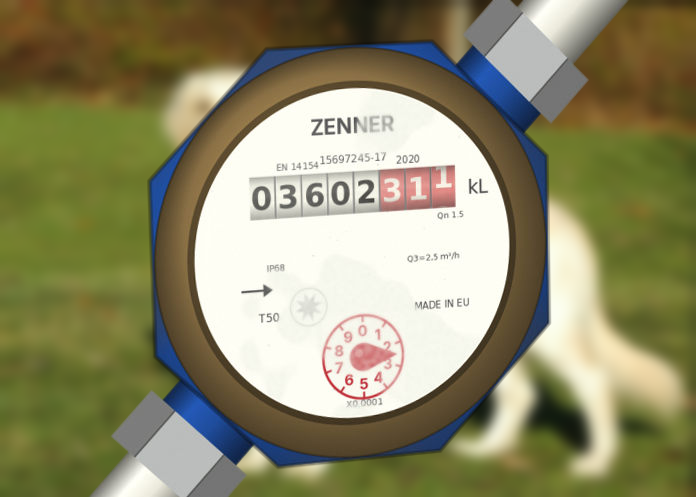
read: 3602.3112 kL
